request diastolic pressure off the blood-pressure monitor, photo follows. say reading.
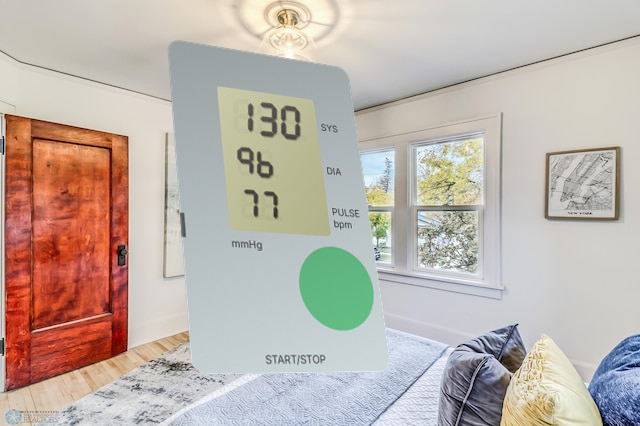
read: 96 mmHg
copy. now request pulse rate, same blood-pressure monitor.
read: 77 bpm
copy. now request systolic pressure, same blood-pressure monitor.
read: 130 mmHg
